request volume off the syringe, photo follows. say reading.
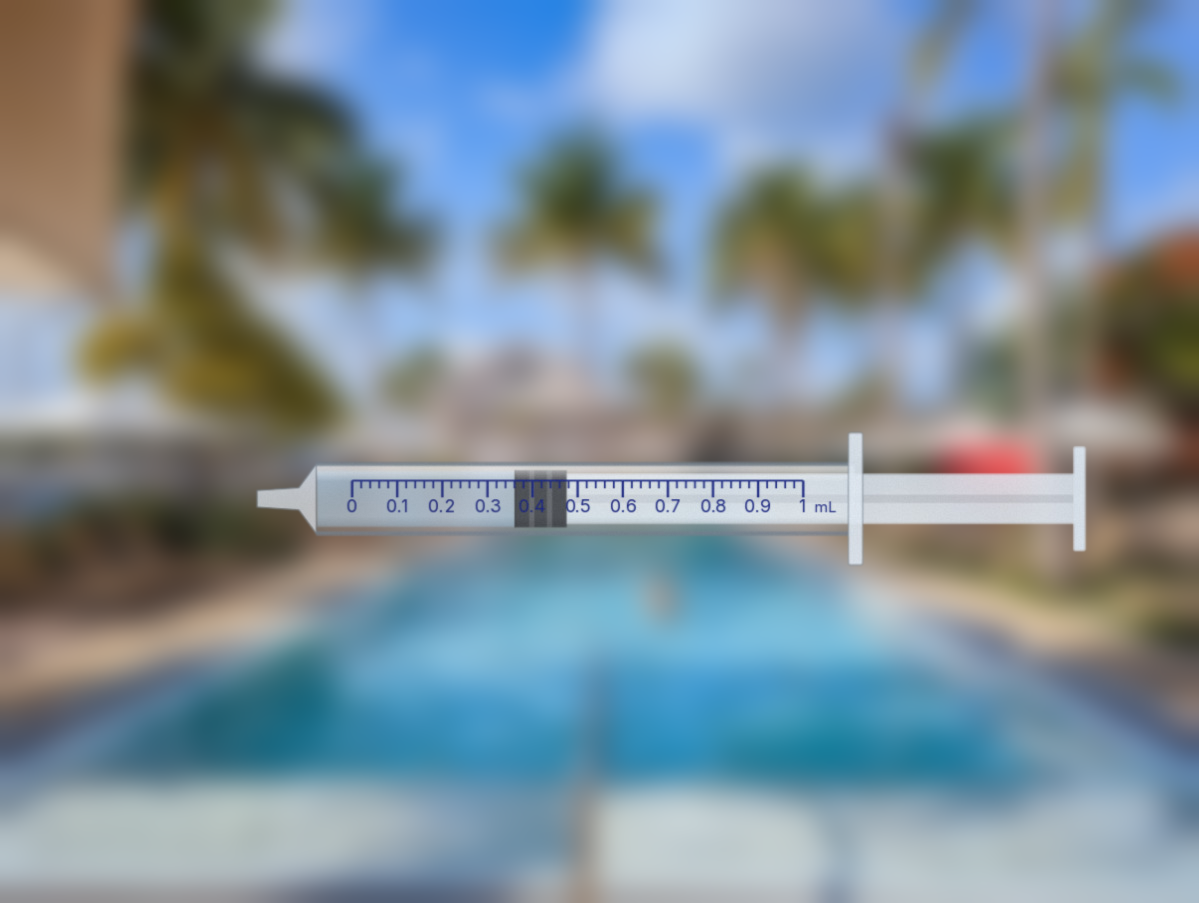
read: 0.36 mL
